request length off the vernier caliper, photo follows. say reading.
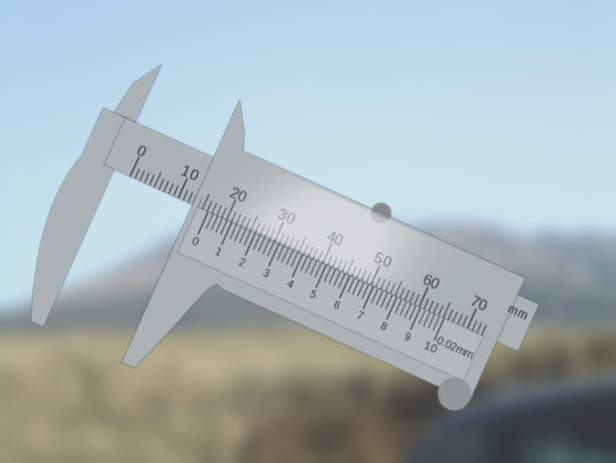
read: 16.2 mm
